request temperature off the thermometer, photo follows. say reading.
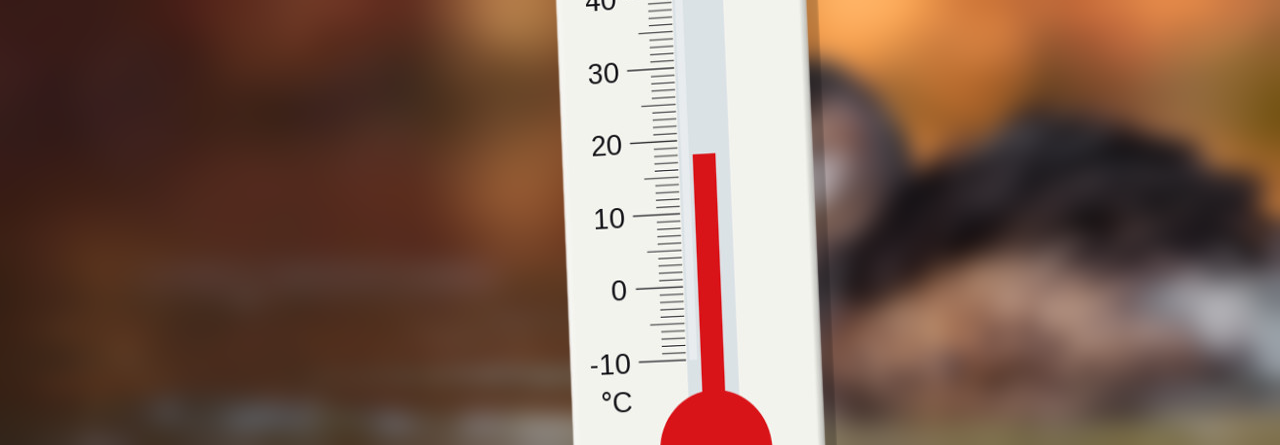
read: 18 °C
